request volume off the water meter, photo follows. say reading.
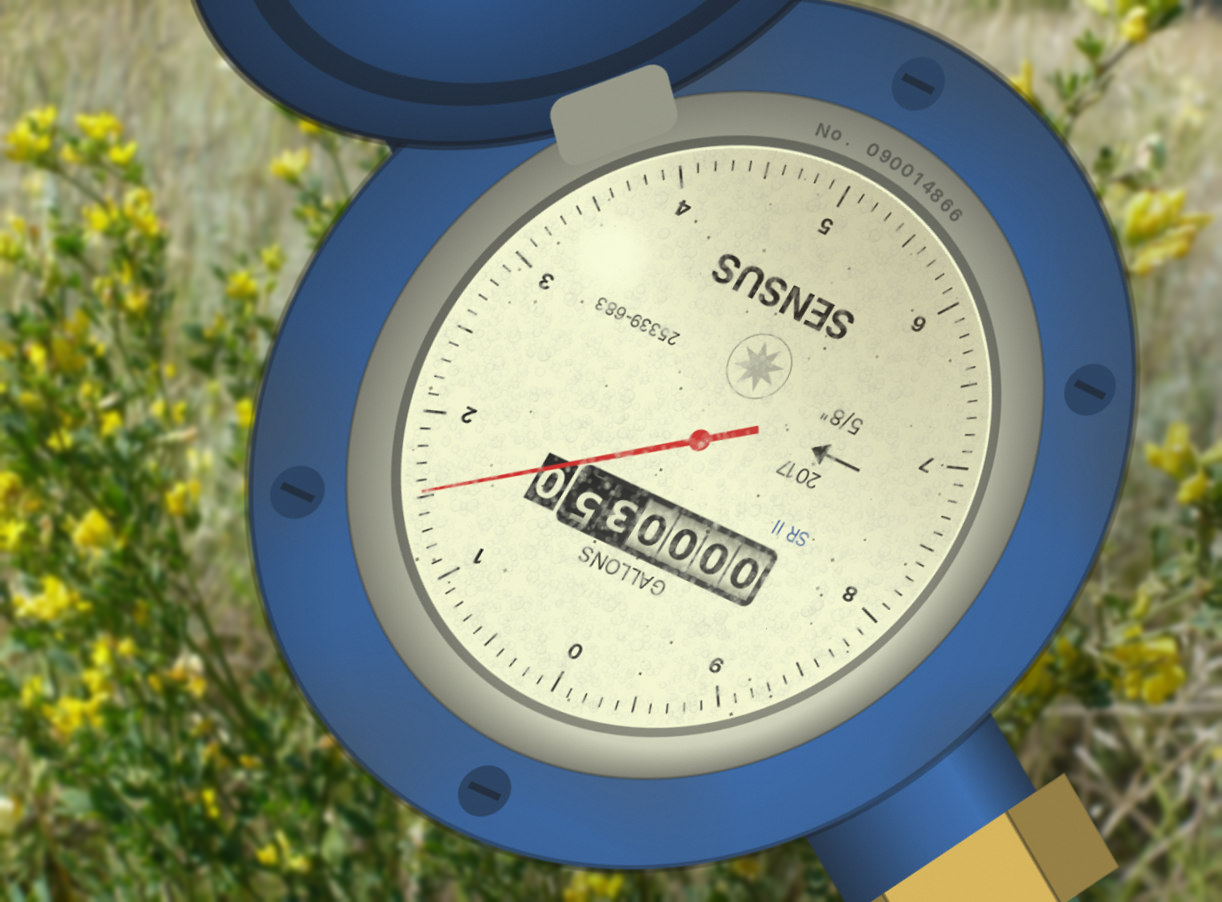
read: 351.5 gal
